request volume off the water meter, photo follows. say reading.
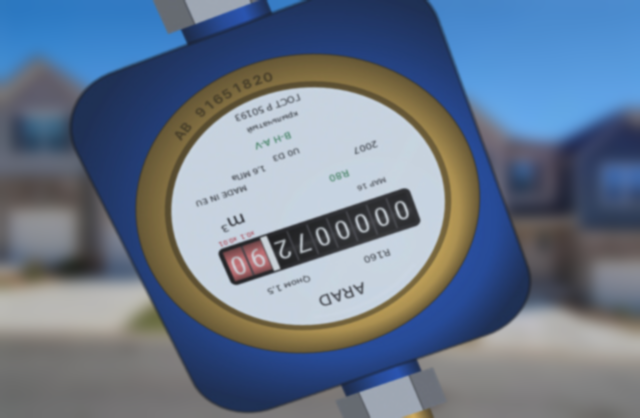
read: 72.90 m³
